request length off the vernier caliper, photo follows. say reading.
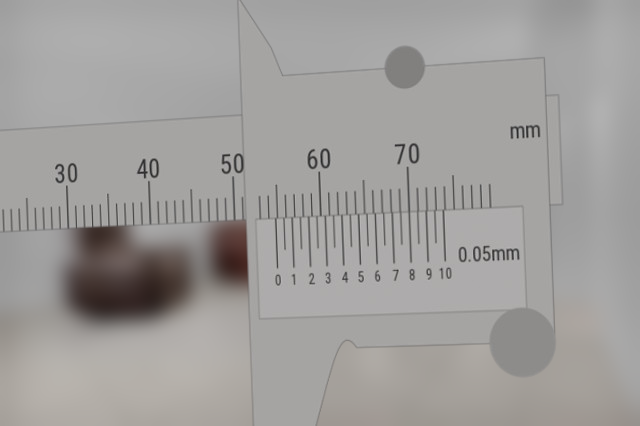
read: 54.8 mm
